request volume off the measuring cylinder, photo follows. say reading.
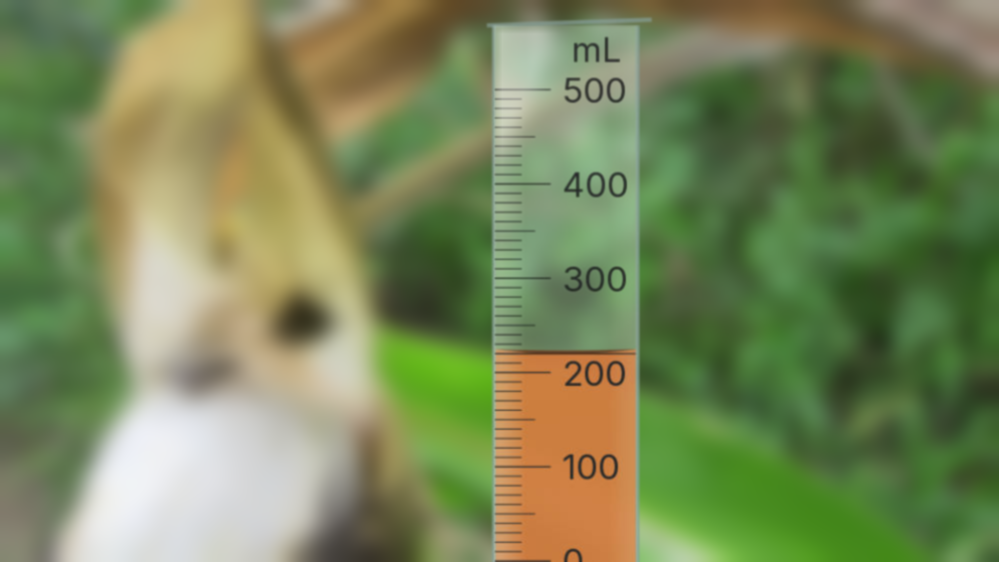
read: 220 mL
